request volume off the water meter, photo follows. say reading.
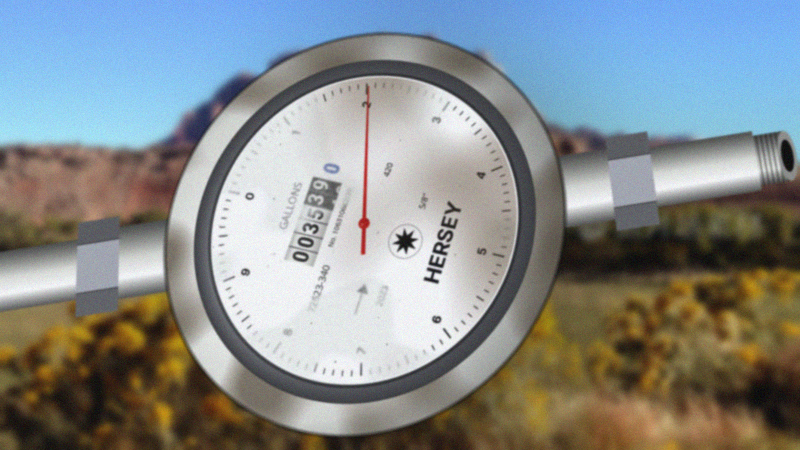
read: 35392.0 gal
